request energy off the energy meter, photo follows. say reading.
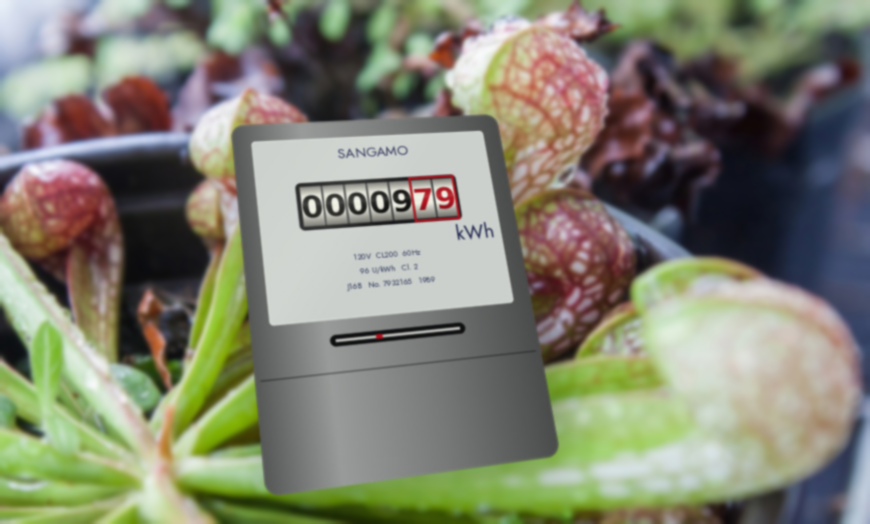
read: 9.79 kWh
